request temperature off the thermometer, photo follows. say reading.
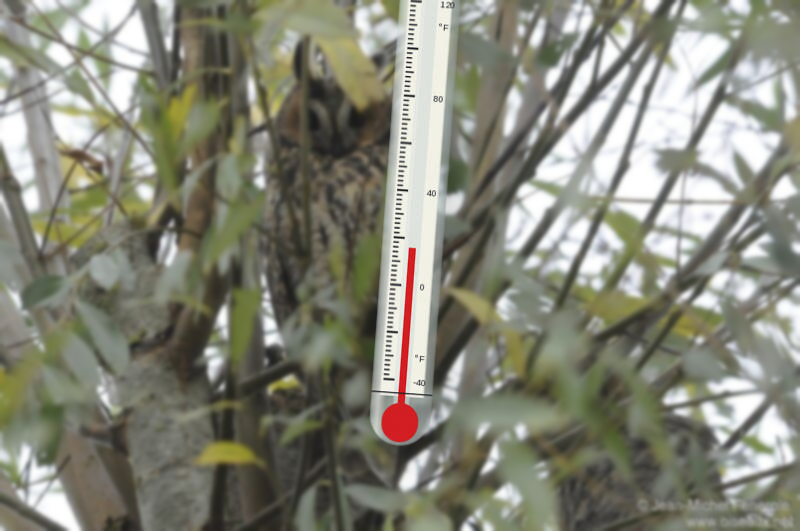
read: 16 °F
